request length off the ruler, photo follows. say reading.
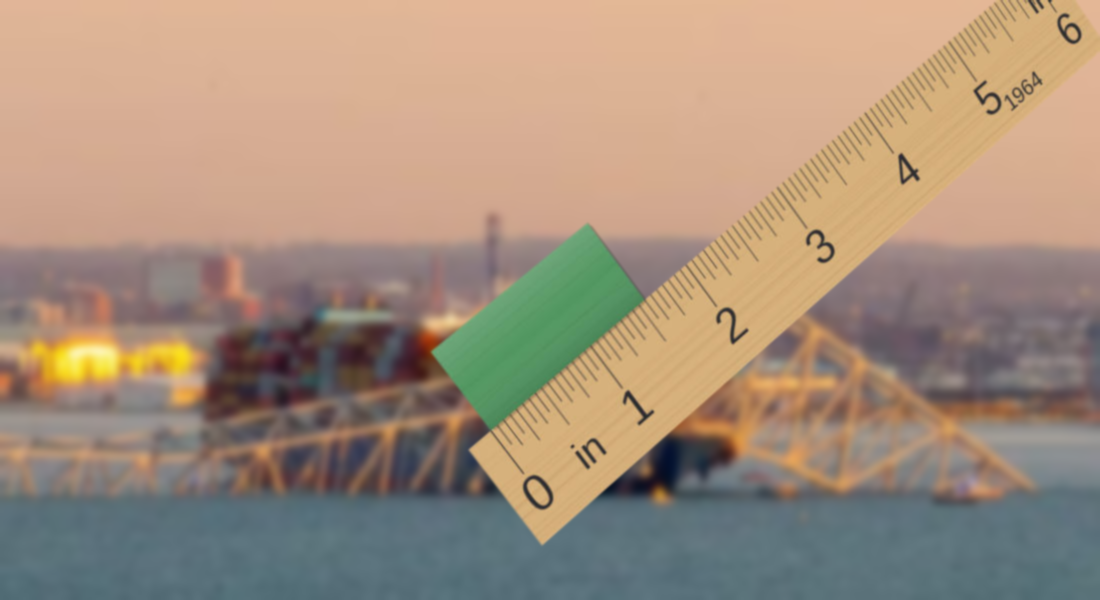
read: 1.5625 in
